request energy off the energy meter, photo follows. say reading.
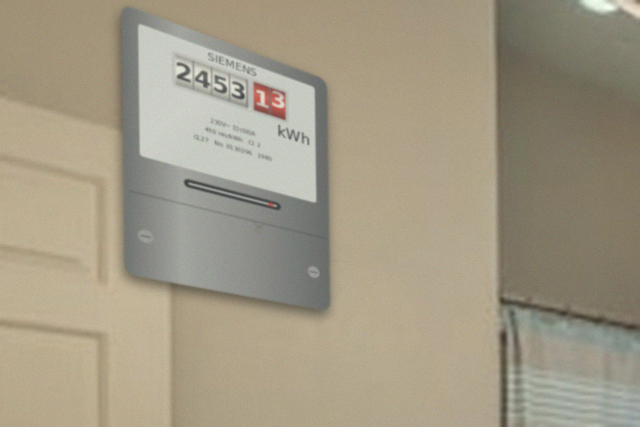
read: 2453.13 kWh
